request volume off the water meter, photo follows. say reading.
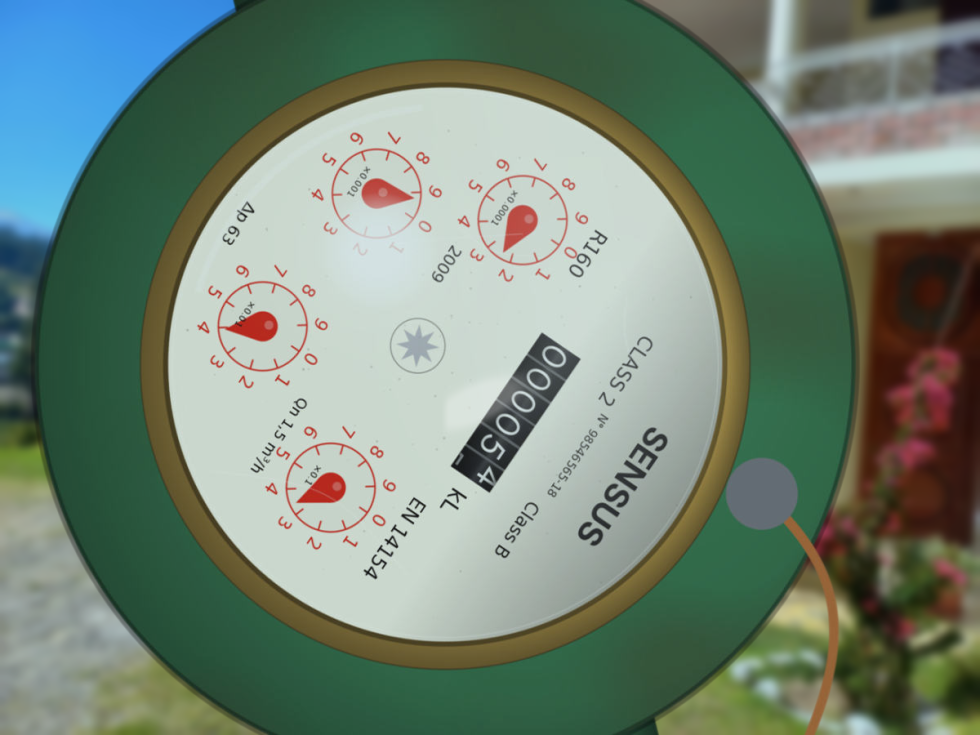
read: 54.3392 kL
